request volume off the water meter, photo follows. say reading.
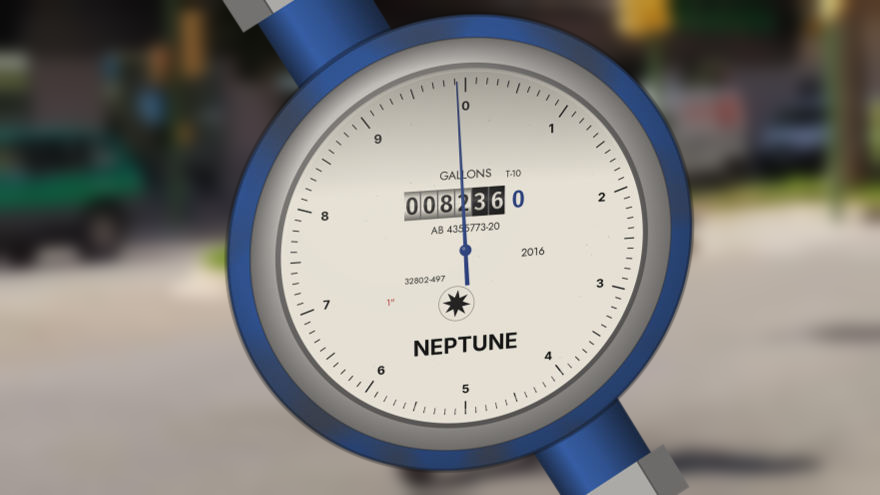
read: 82359.9 gal
